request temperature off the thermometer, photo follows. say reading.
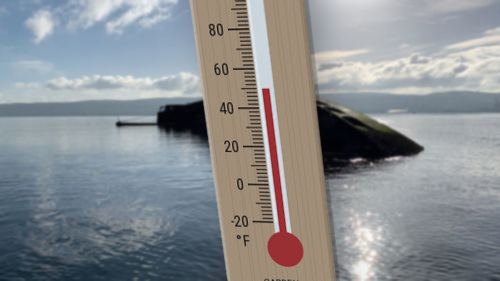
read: 50 °F
